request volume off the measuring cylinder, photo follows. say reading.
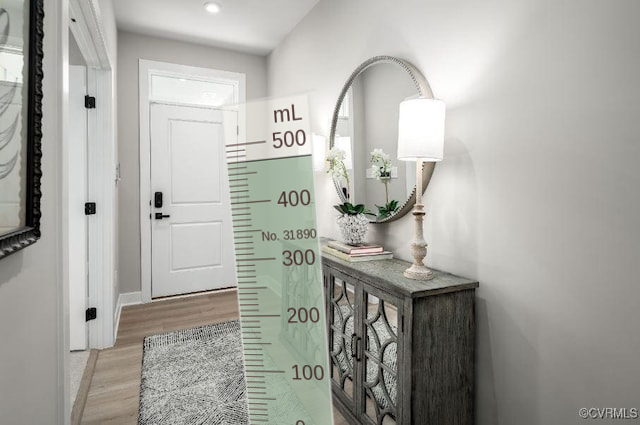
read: 470 mL
